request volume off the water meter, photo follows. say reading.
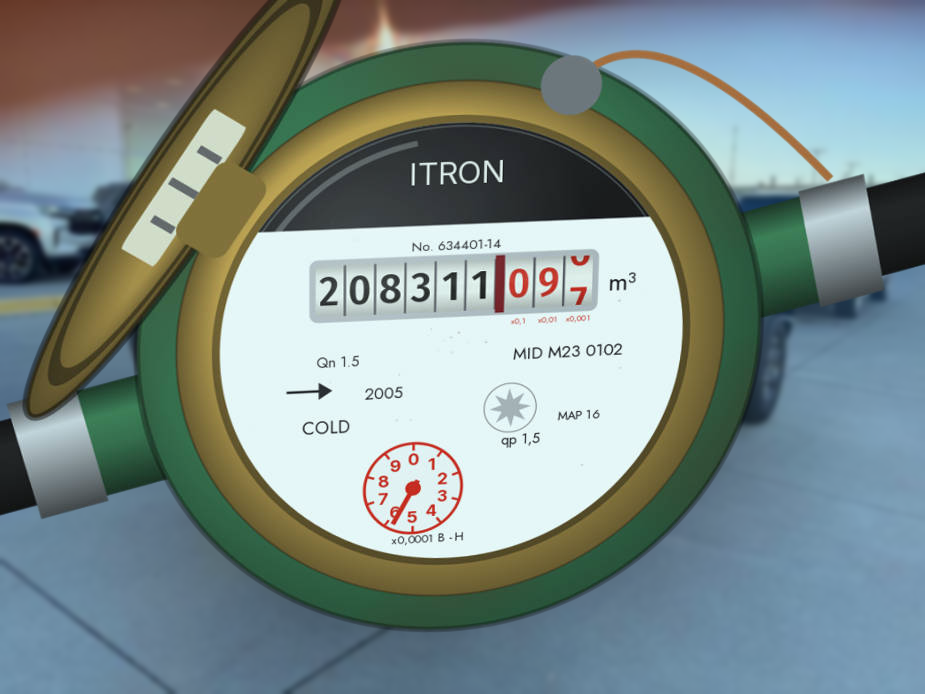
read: 208311.0965 m³
